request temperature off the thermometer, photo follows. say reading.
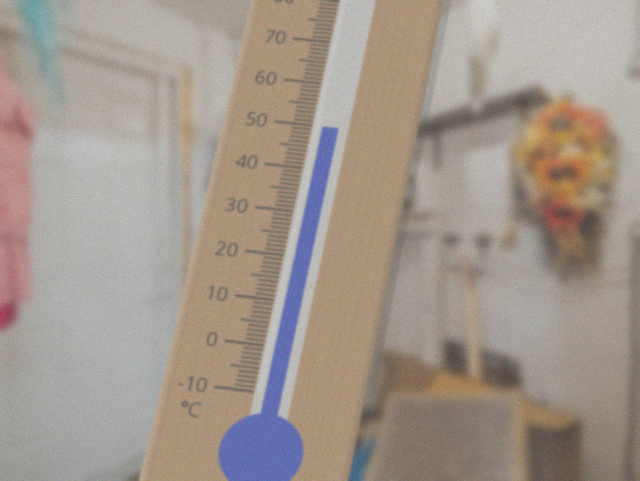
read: 50 °C
